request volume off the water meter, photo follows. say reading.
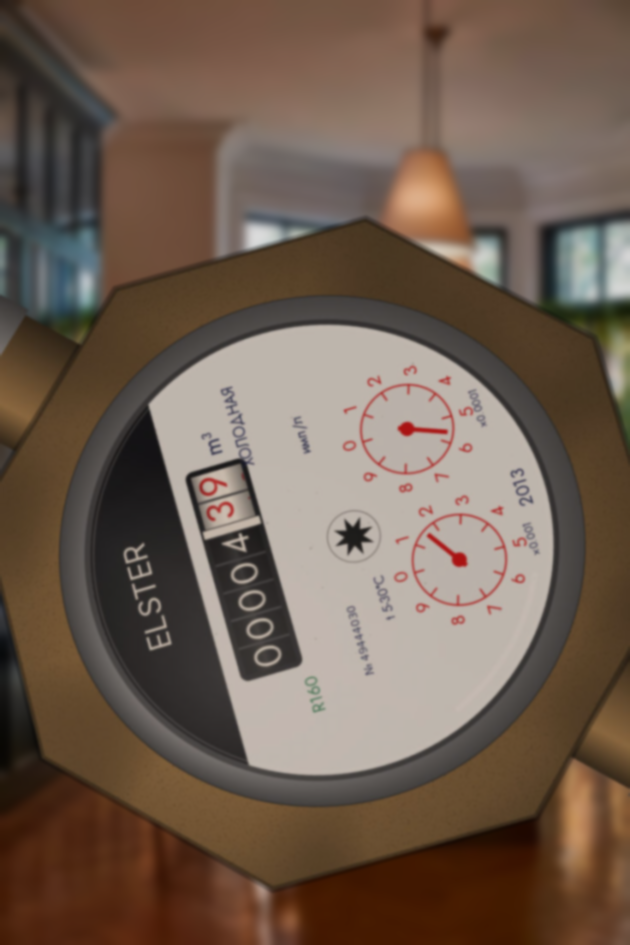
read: 4.3915 m³
